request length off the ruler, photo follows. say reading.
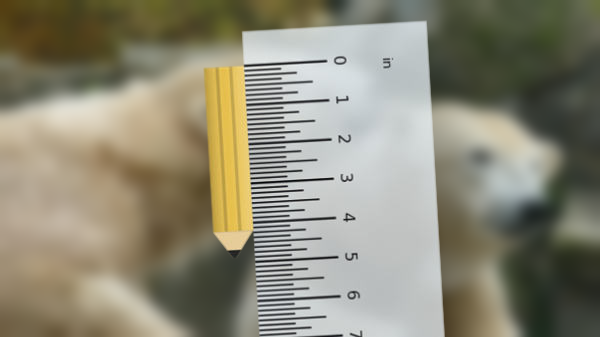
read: 4.875 in
